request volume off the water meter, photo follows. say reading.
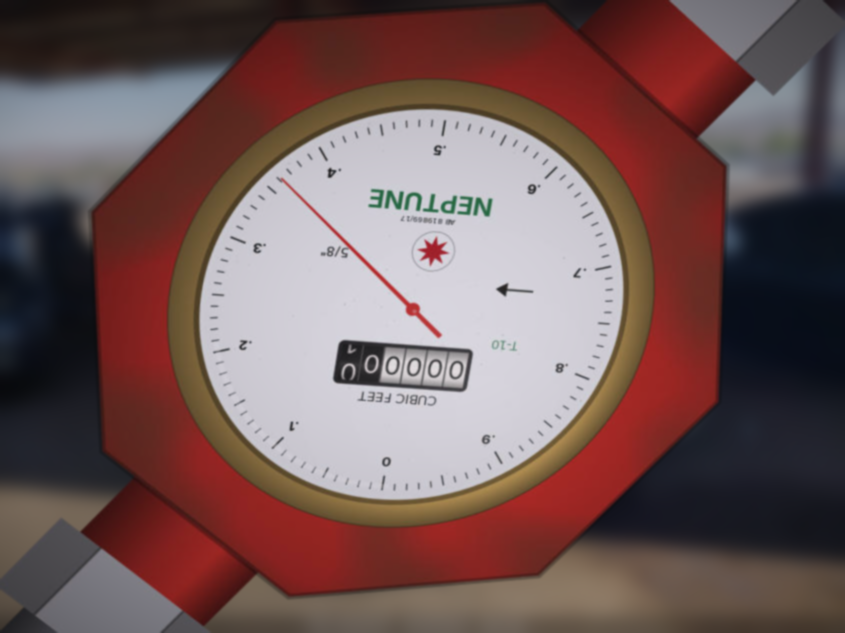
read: 0.36 ft³
